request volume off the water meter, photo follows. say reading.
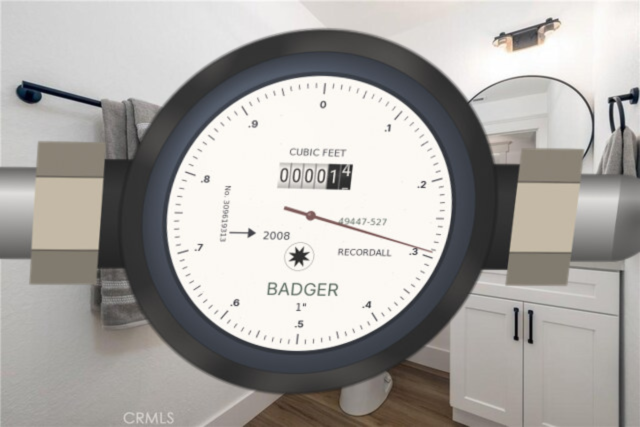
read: 14.29 ft³
